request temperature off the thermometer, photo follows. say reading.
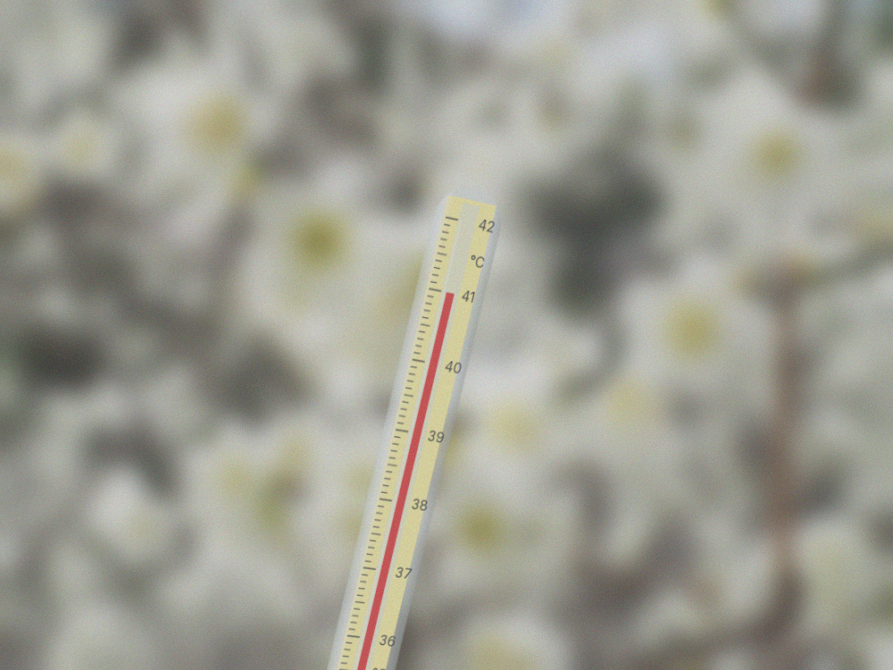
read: 41 °C
